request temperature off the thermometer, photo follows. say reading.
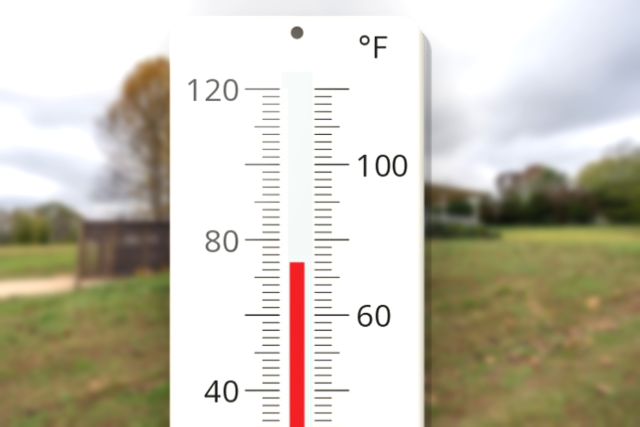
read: 74 °F
